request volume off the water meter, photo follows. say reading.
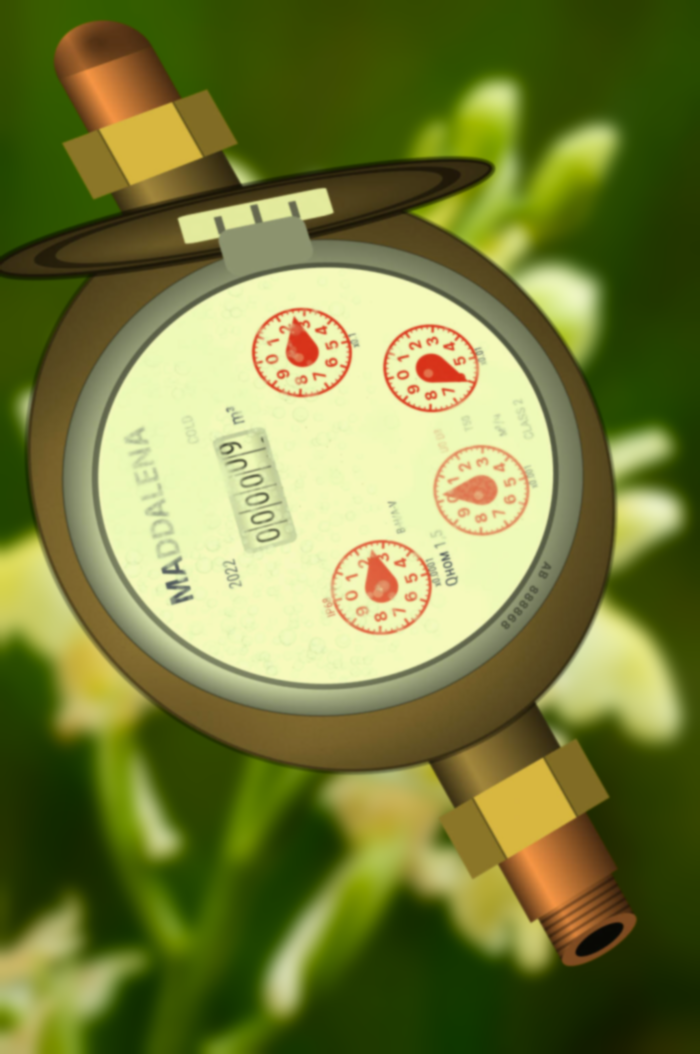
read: 9.2602 m³
